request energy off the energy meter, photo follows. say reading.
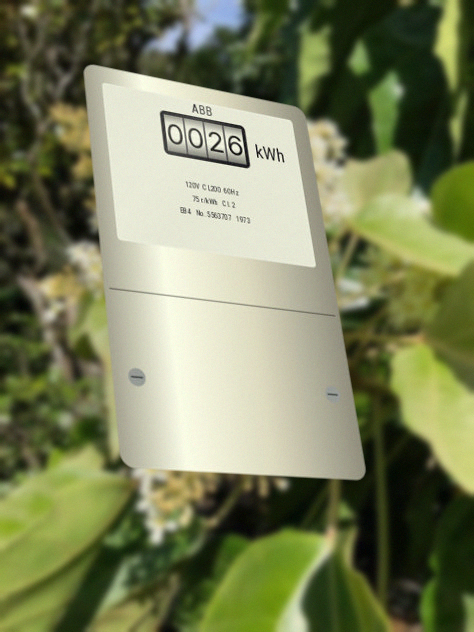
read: 26 kWh
